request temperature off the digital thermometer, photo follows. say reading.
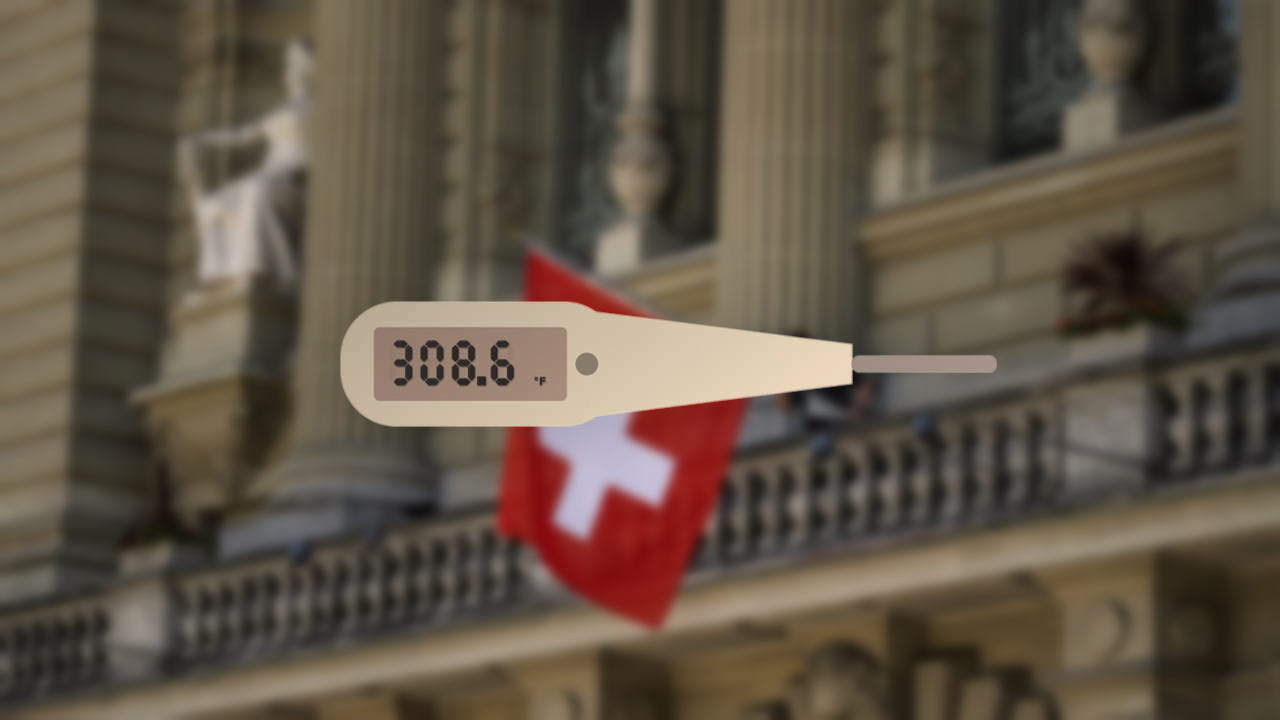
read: 308.6 °F
